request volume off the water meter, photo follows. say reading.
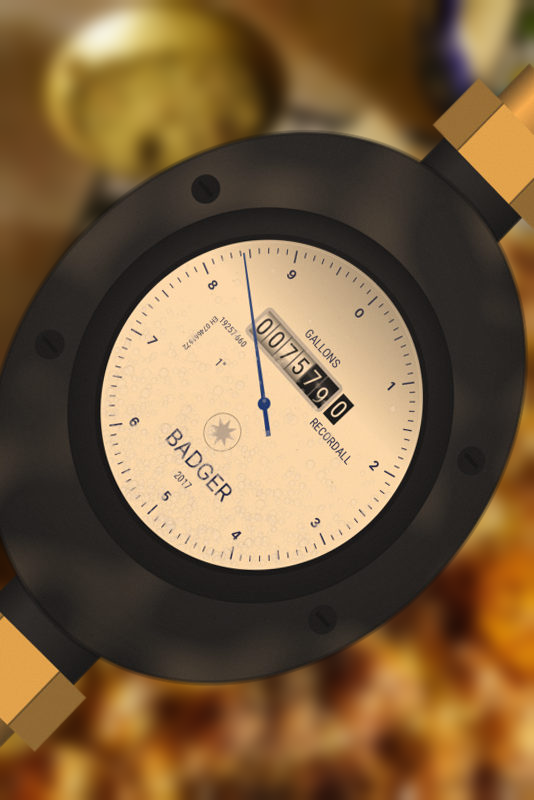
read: 75788.4 gal
